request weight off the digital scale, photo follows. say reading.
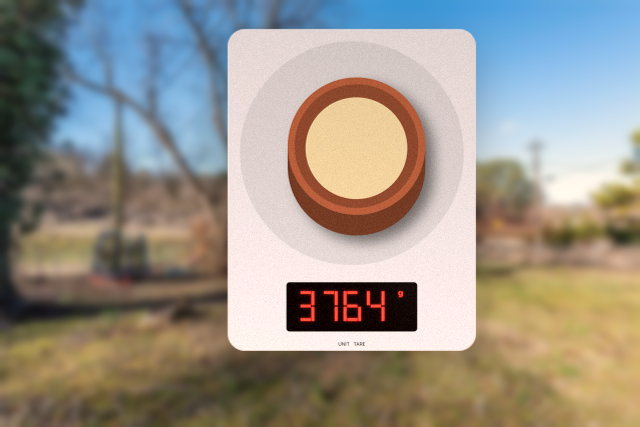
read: 3764 g
